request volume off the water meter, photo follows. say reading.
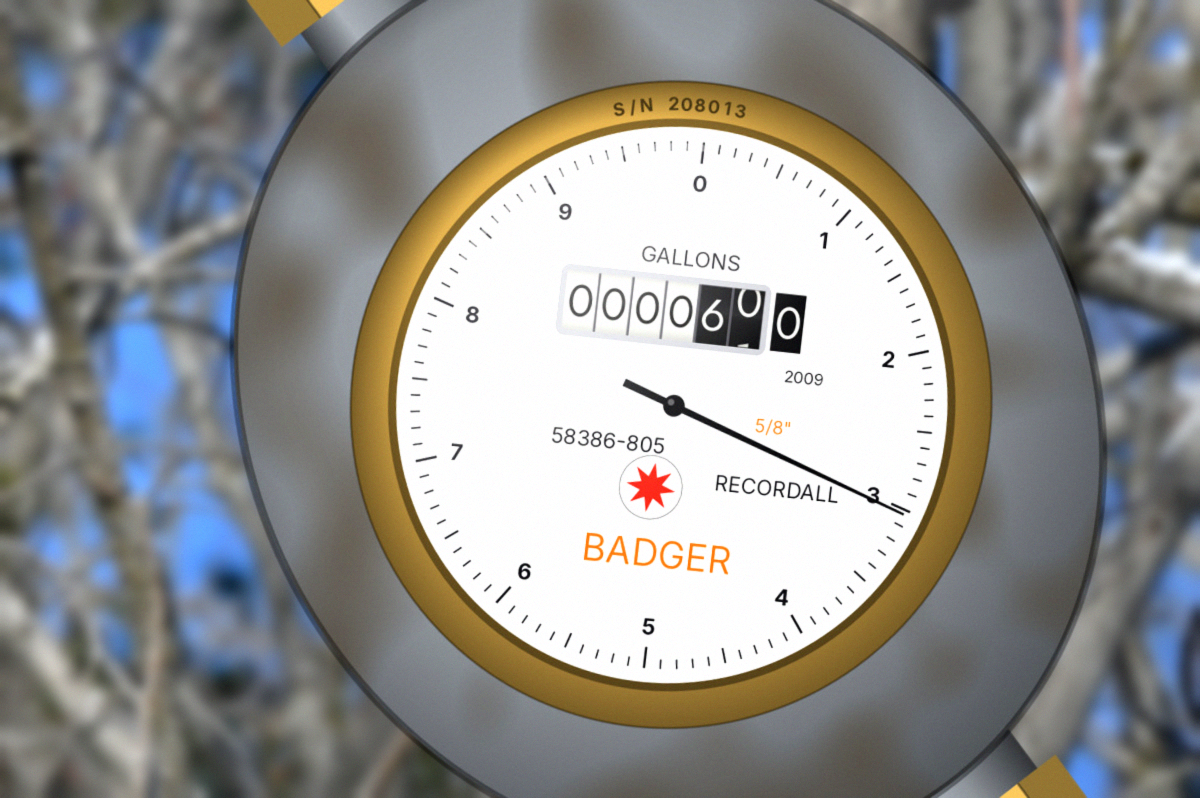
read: 603.0 gal
